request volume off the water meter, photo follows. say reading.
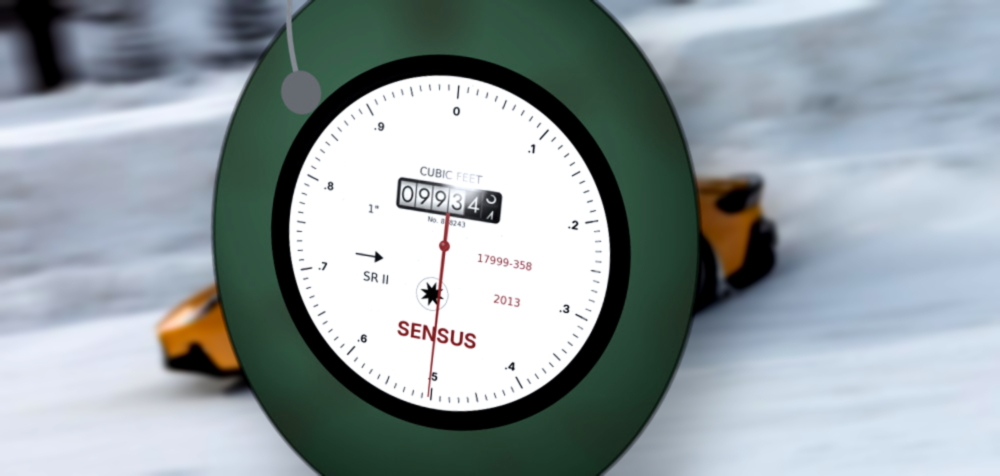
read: 99343.50 ft³
